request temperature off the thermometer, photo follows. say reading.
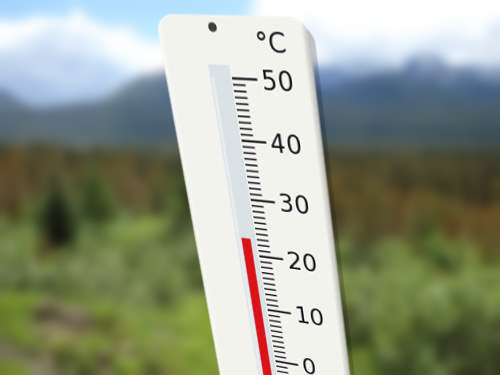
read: 23 °C
